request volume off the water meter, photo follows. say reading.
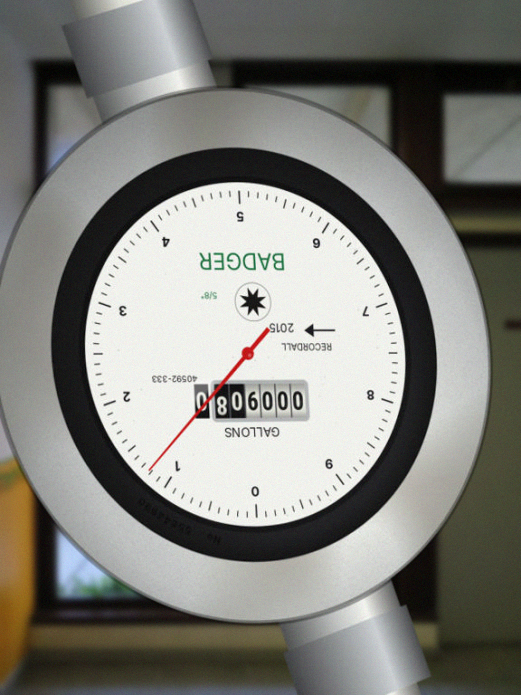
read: 9081.2 gal
